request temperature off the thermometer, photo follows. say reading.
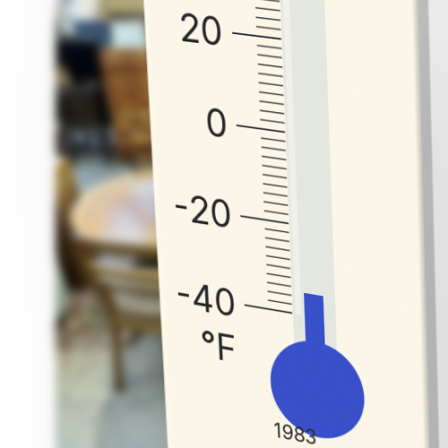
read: -35 °F
